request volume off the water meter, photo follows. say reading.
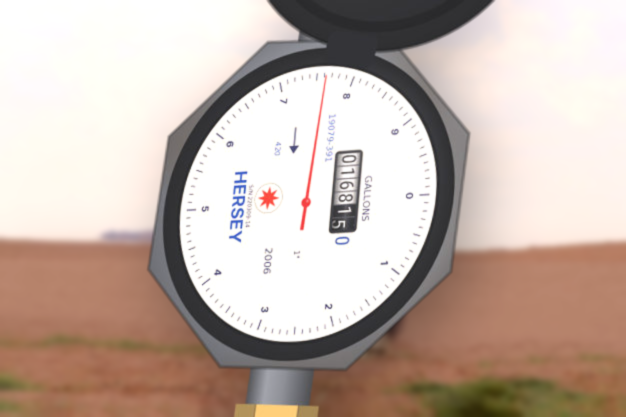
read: 168147.6 gal
